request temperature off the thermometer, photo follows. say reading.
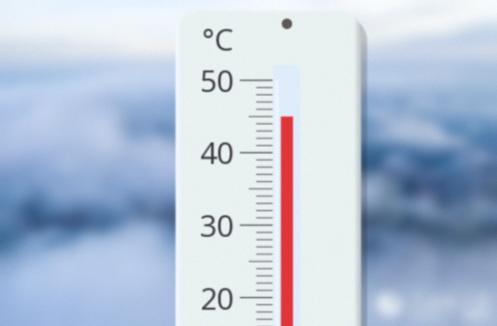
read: 45 °C
